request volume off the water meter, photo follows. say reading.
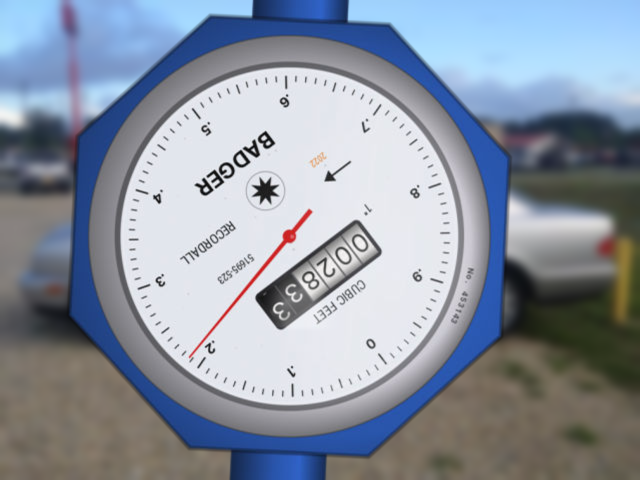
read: 2833.21 ft³
